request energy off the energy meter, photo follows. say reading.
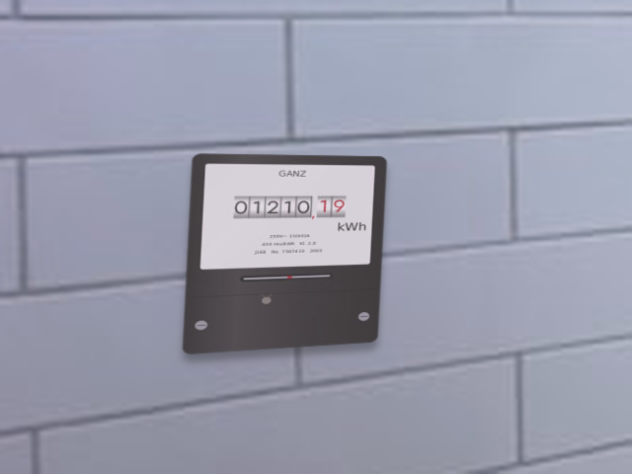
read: 1210.19 kWh
